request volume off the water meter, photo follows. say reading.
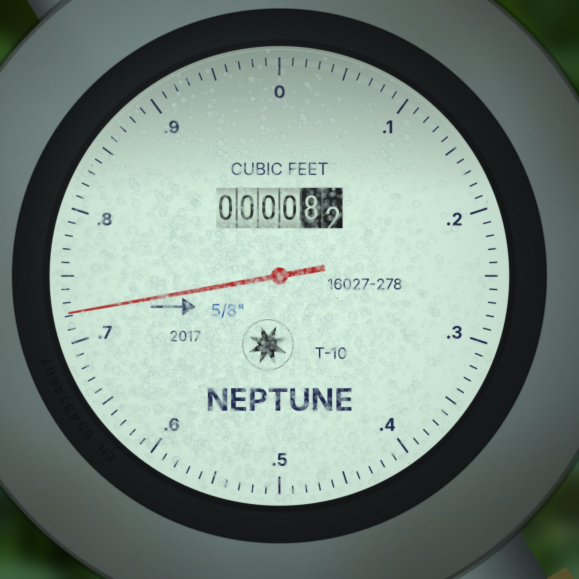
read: 81.72 ft³
